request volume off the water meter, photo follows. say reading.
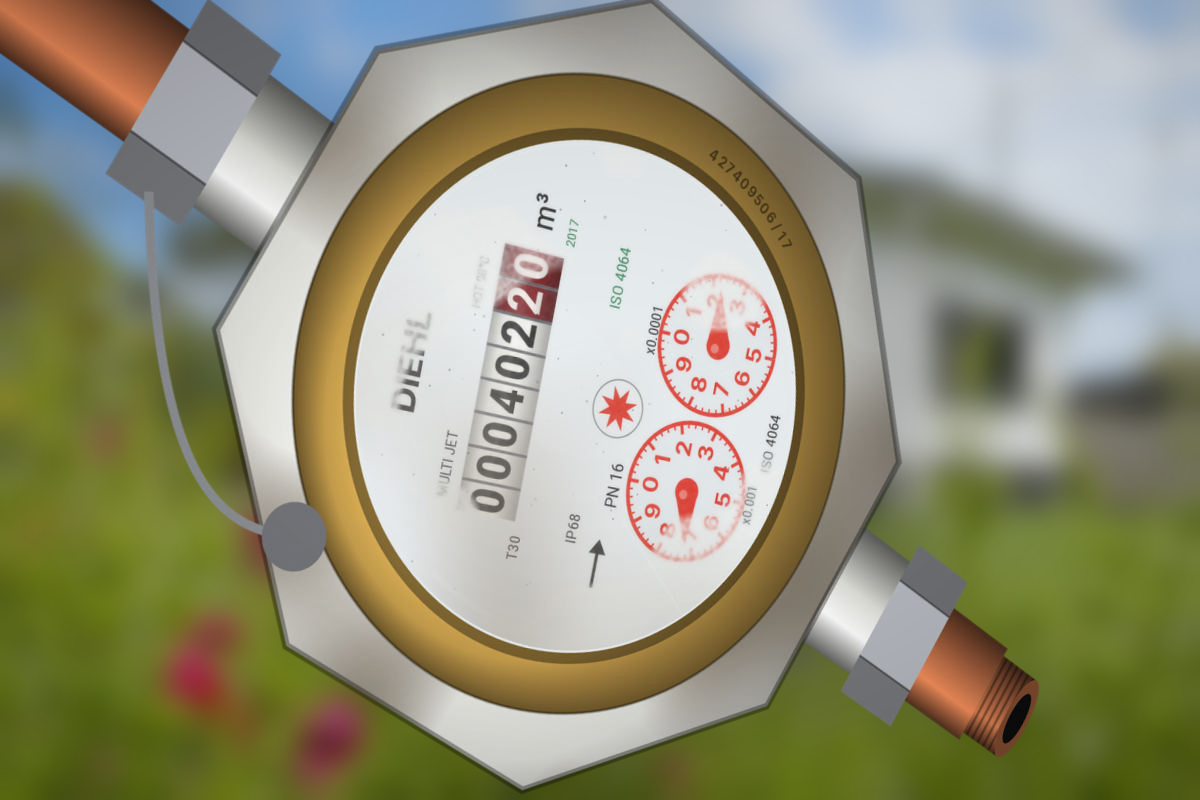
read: 402.2072 m³
